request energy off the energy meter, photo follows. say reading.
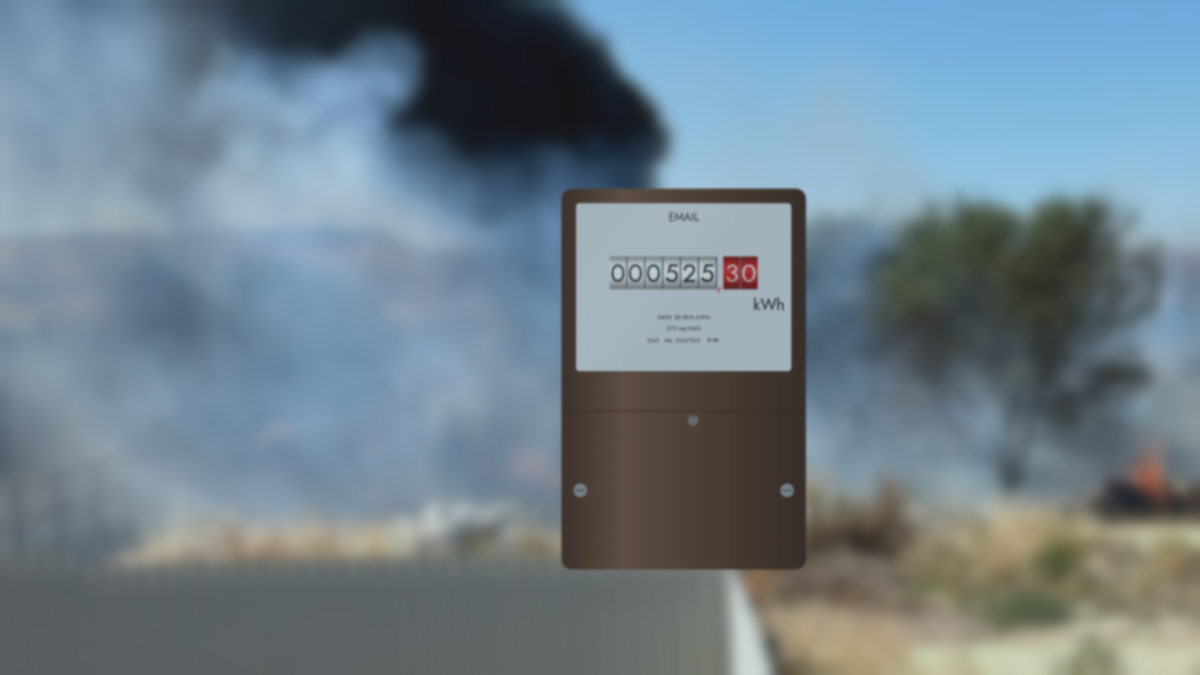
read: 525.30 kWh
